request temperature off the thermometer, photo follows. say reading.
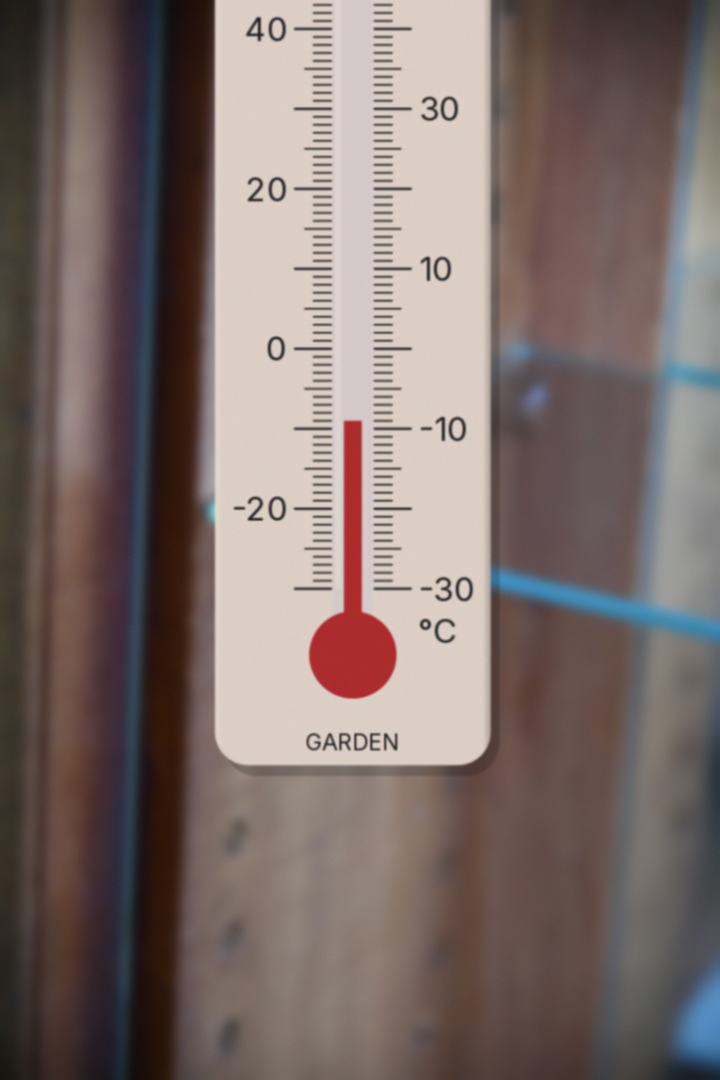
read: -9 °C
